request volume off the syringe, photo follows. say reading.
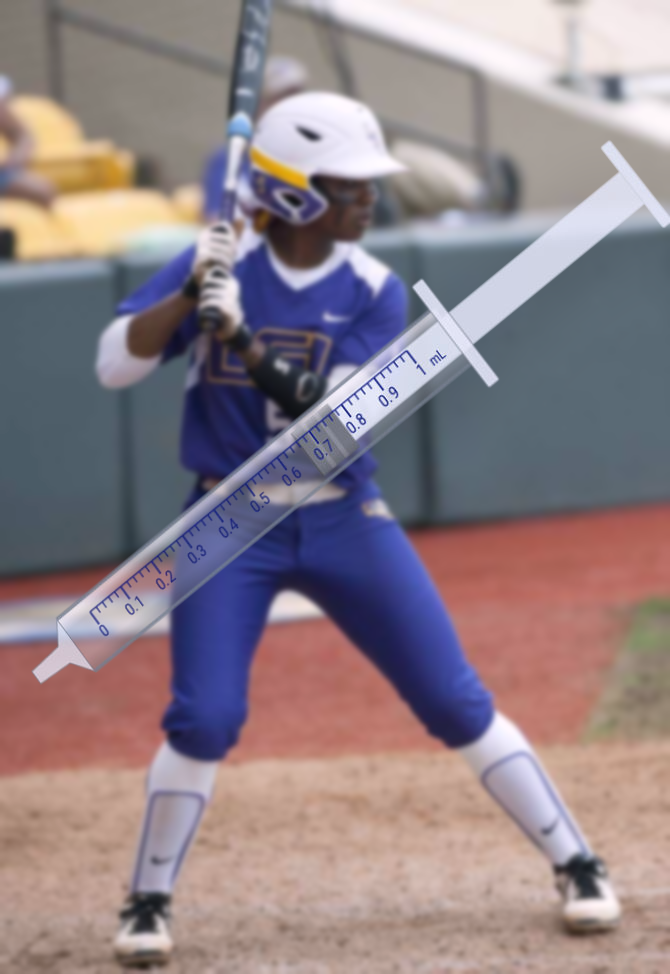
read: 0.66 mL
